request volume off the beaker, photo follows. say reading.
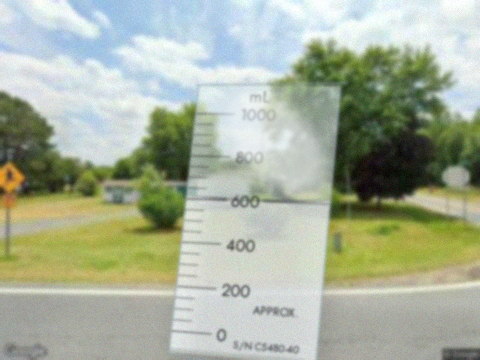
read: 600 mL
